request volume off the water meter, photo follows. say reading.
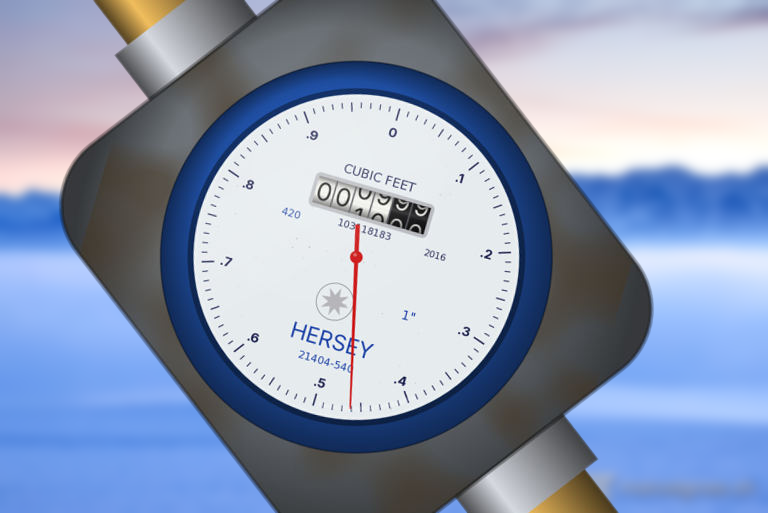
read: 999.46 ft³
